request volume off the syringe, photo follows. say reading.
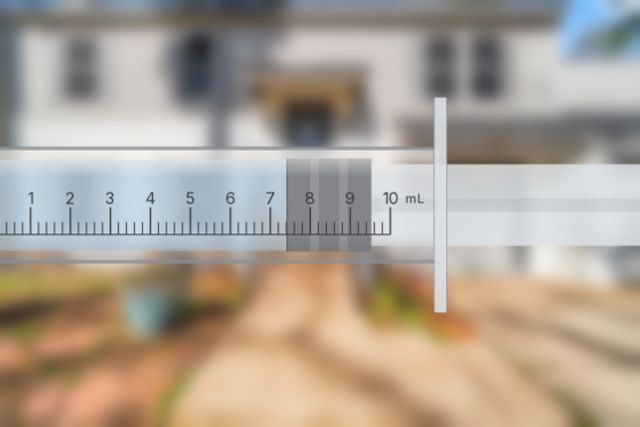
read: 7.4 mL
